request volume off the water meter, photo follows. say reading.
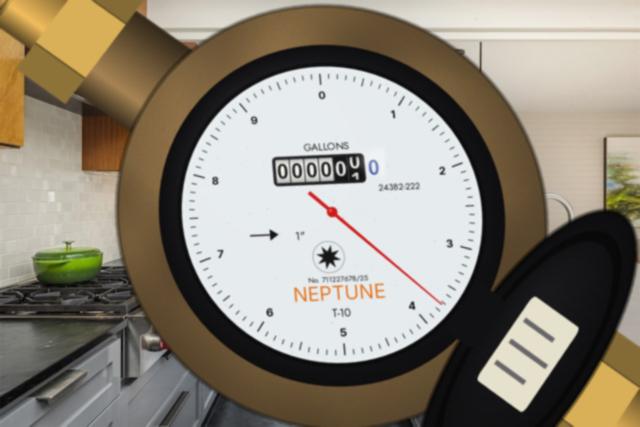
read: 3.7 gal
